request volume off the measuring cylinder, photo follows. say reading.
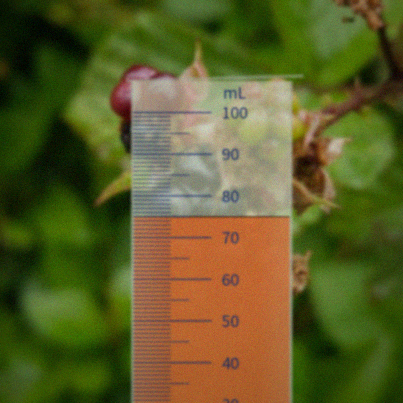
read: 75 mL
